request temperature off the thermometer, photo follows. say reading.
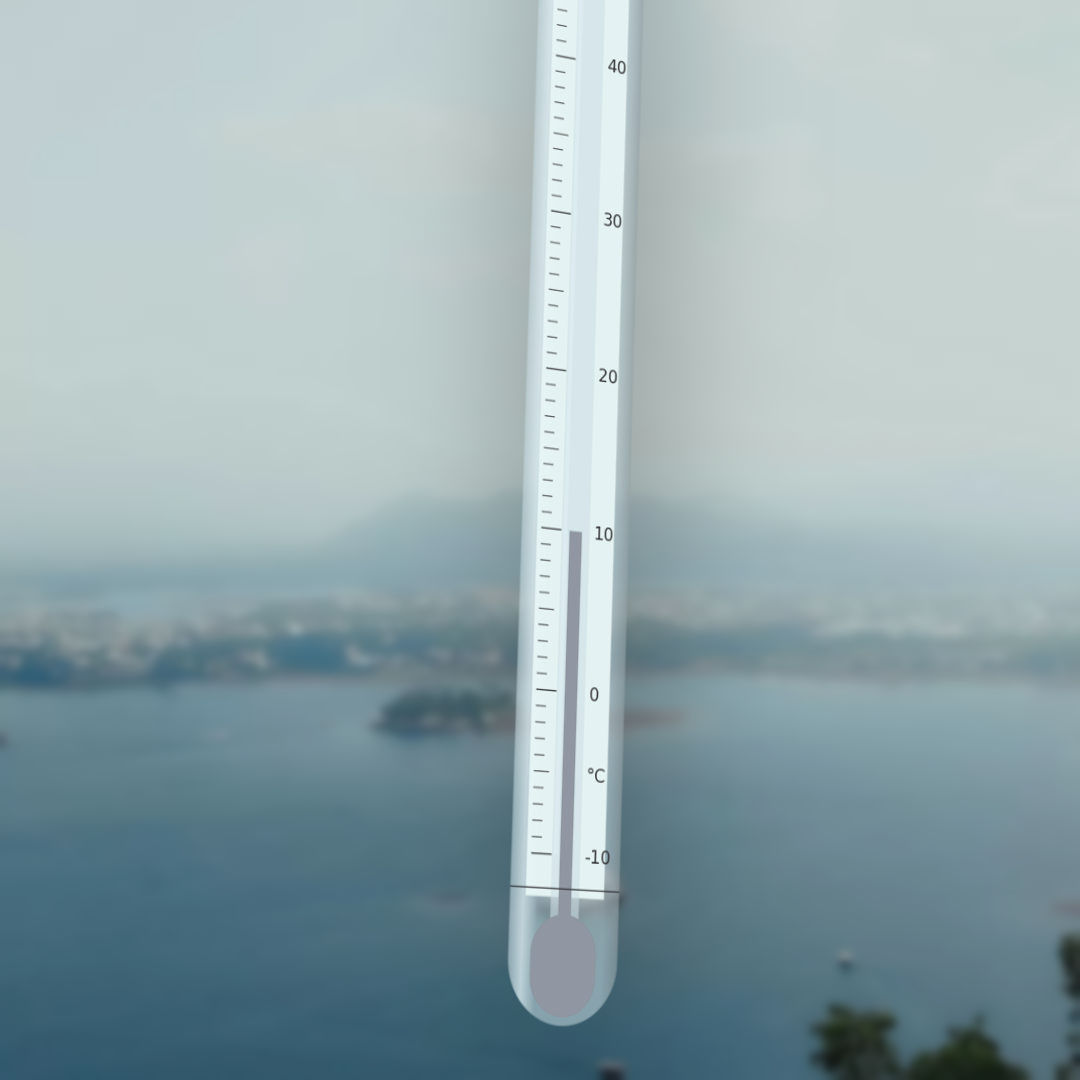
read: 10 °C
